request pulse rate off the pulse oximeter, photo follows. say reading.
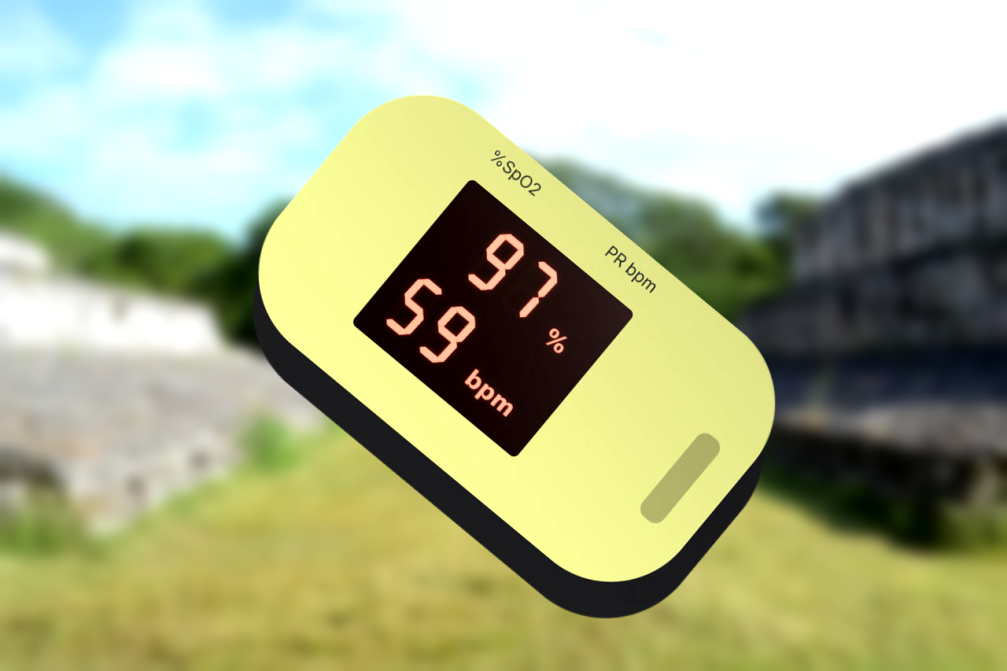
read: 59 bpm
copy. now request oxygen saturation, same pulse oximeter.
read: 97 %
